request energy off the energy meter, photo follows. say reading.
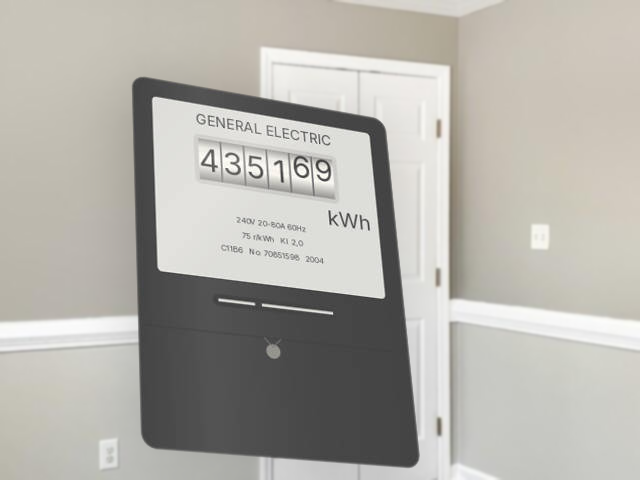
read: 435169 kWh
